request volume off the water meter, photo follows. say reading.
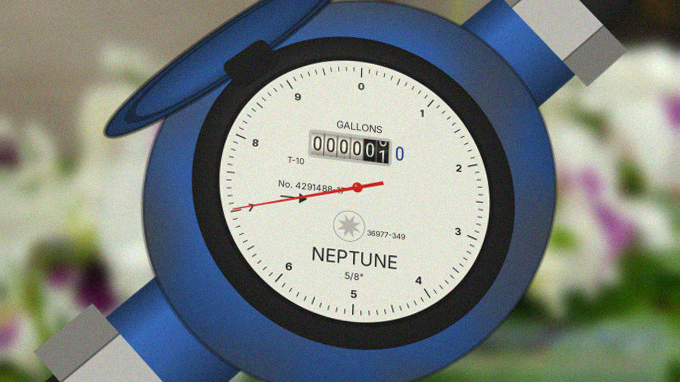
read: 7.0 gal
